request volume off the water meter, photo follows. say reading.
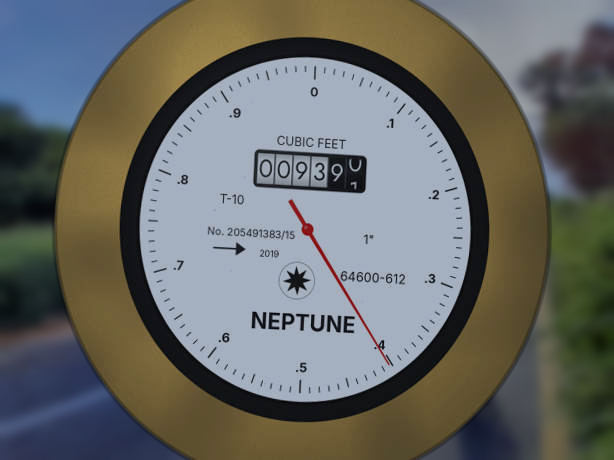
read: 9390.40 ft³
